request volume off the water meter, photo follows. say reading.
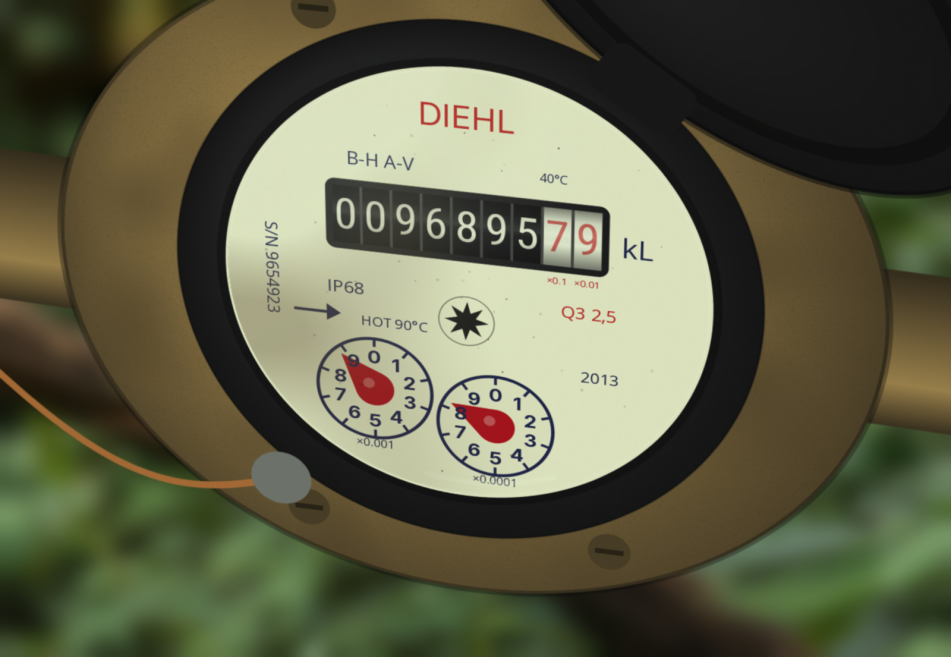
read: 96895.7988 kL
